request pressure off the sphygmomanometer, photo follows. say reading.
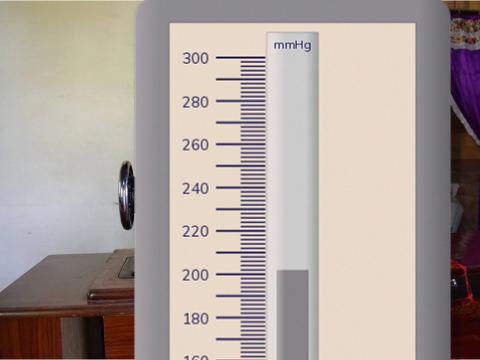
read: 202 mmHg
